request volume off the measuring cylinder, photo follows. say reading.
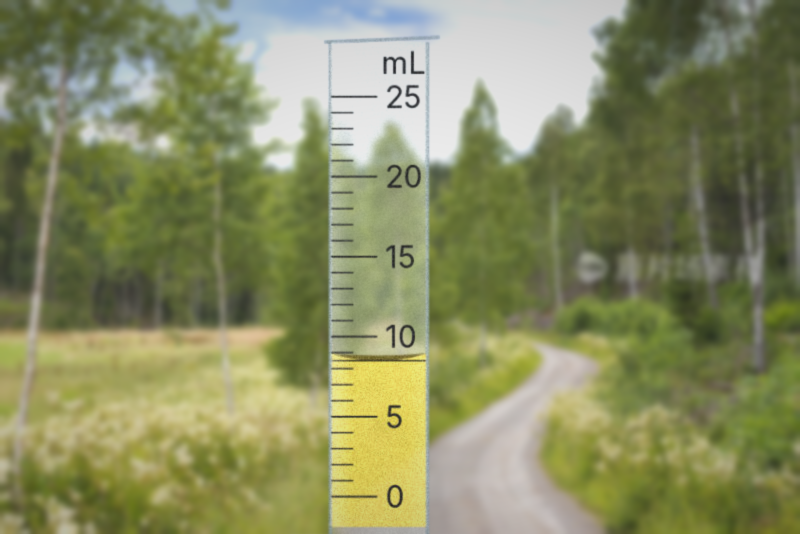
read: 8.5 mL
